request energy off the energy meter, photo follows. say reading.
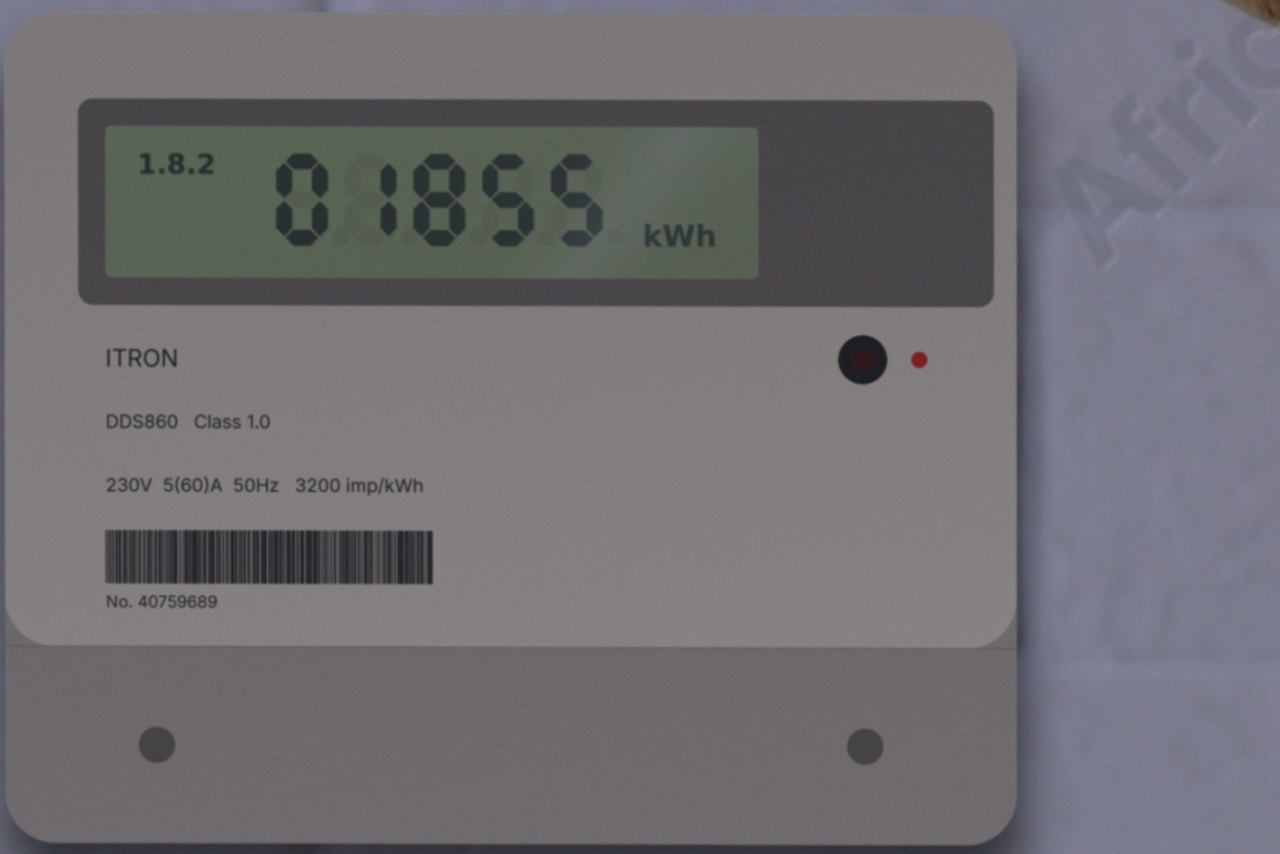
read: 1855 kWh
